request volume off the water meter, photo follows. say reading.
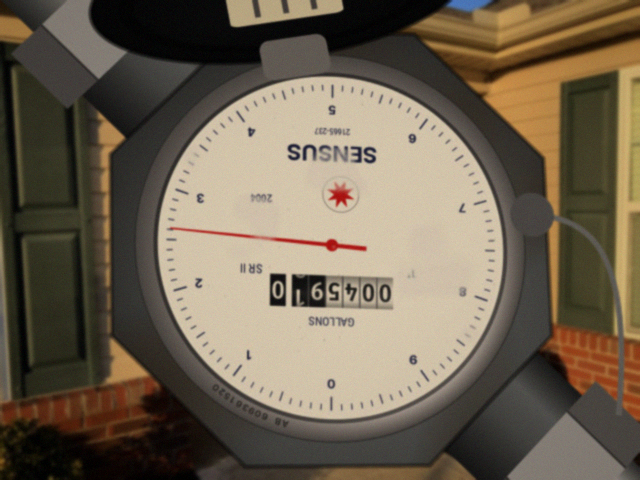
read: 45912.6 gal
